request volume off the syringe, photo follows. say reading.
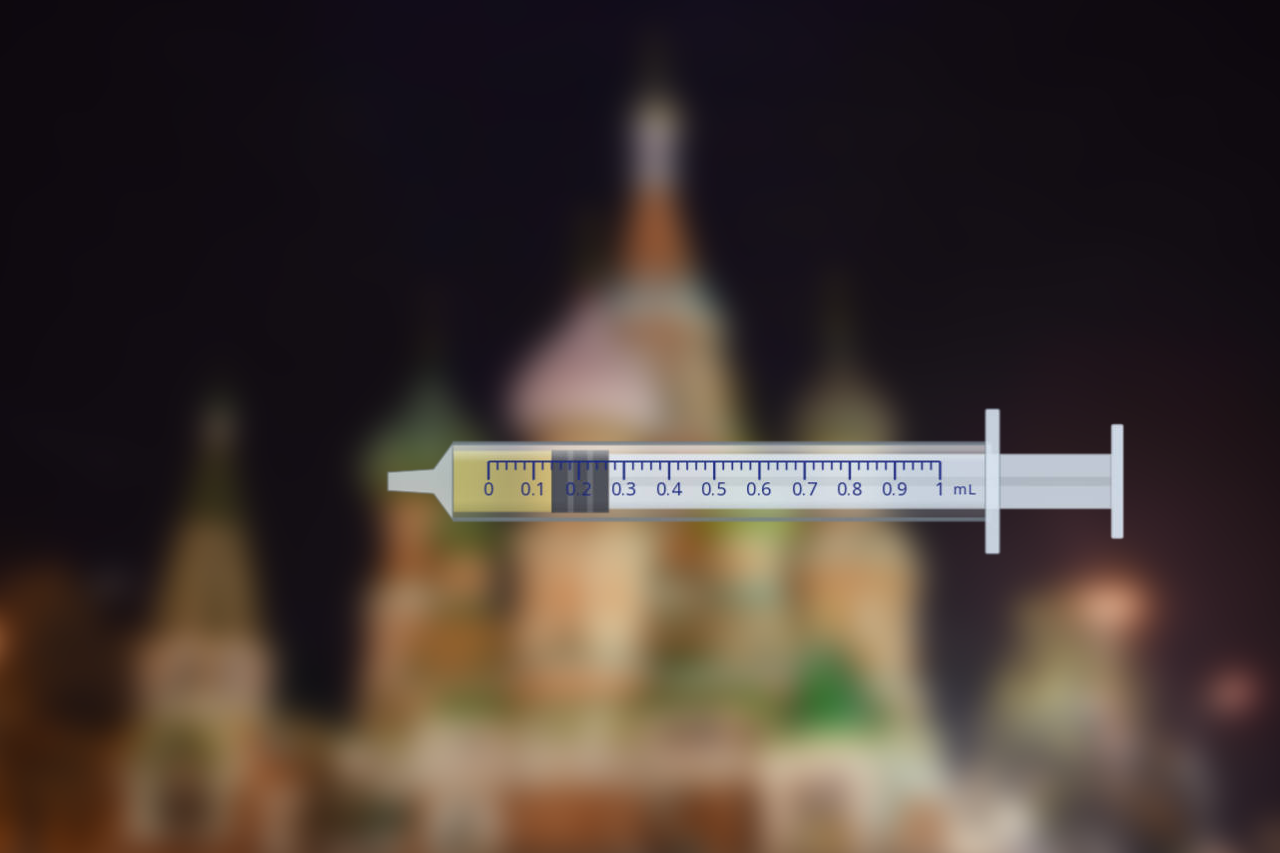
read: 0.14 mL
